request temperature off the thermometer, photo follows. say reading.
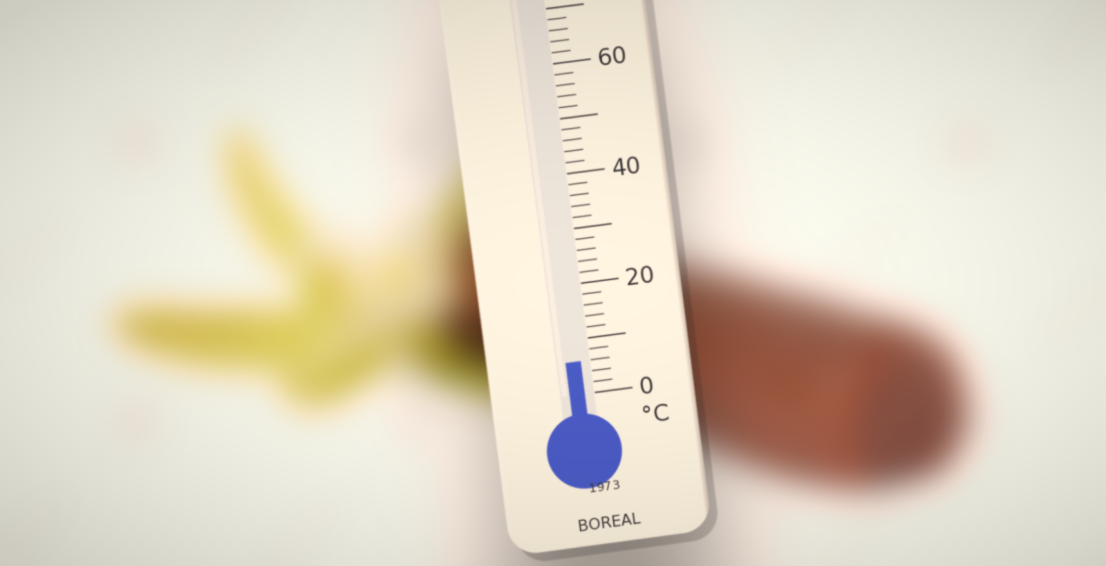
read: 6 °C
